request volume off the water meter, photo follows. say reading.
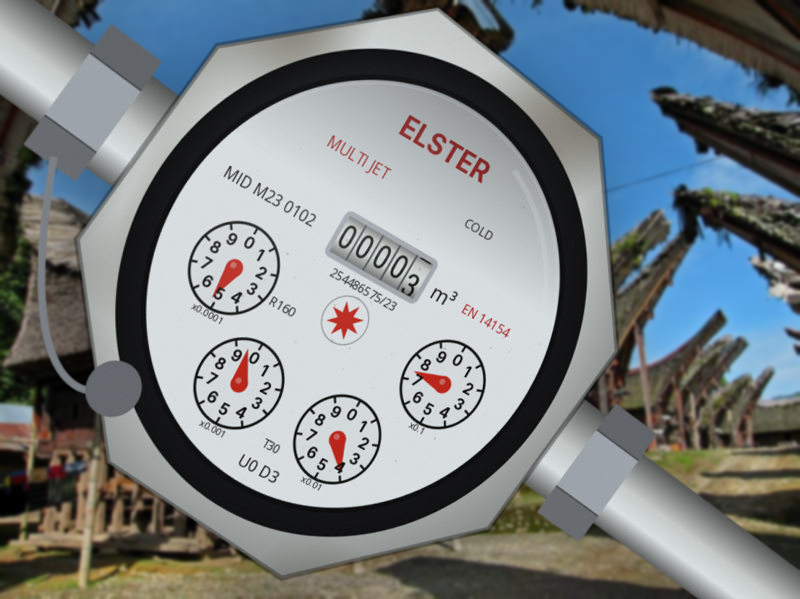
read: 2.7395 m³
